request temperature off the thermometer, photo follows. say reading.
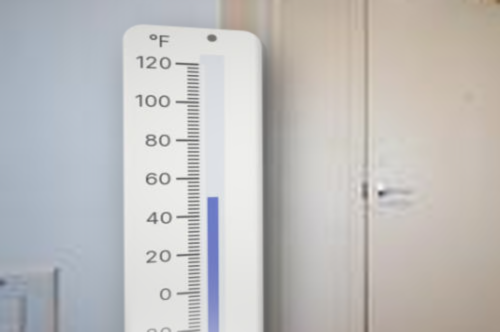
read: 50 °F
